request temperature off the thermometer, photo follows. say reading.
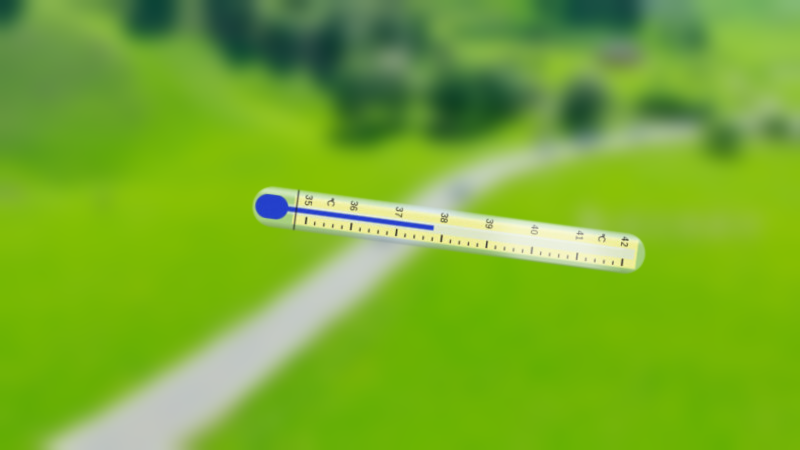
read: 37.8 °C
